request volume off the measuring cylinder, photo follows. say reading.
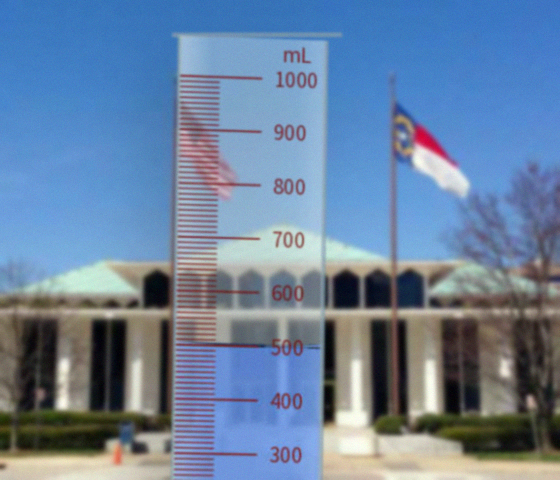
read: 500 mL
